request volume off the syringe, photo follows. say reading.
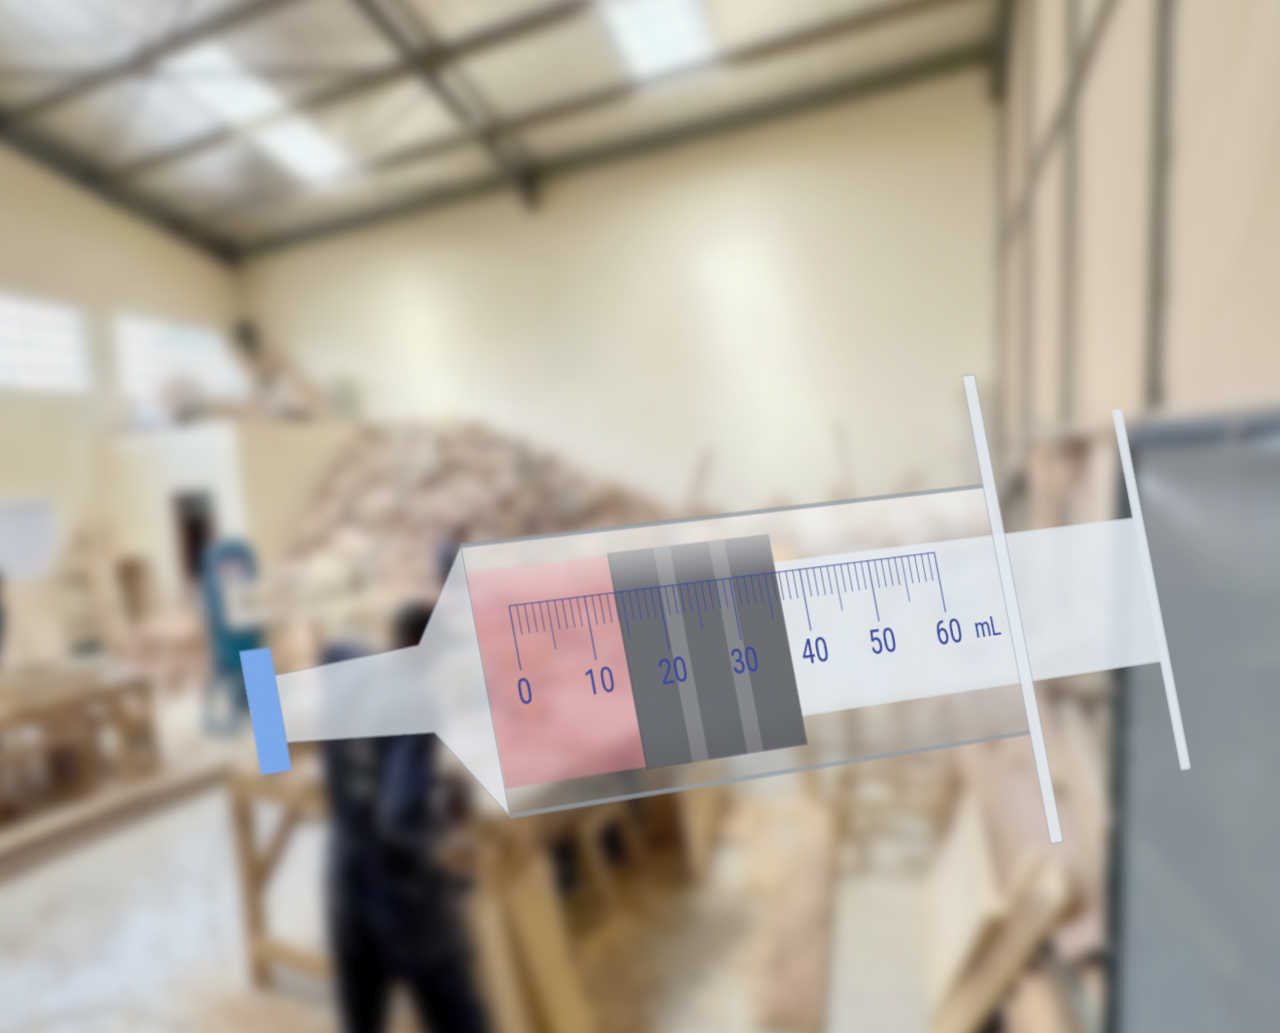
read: 14 mL
